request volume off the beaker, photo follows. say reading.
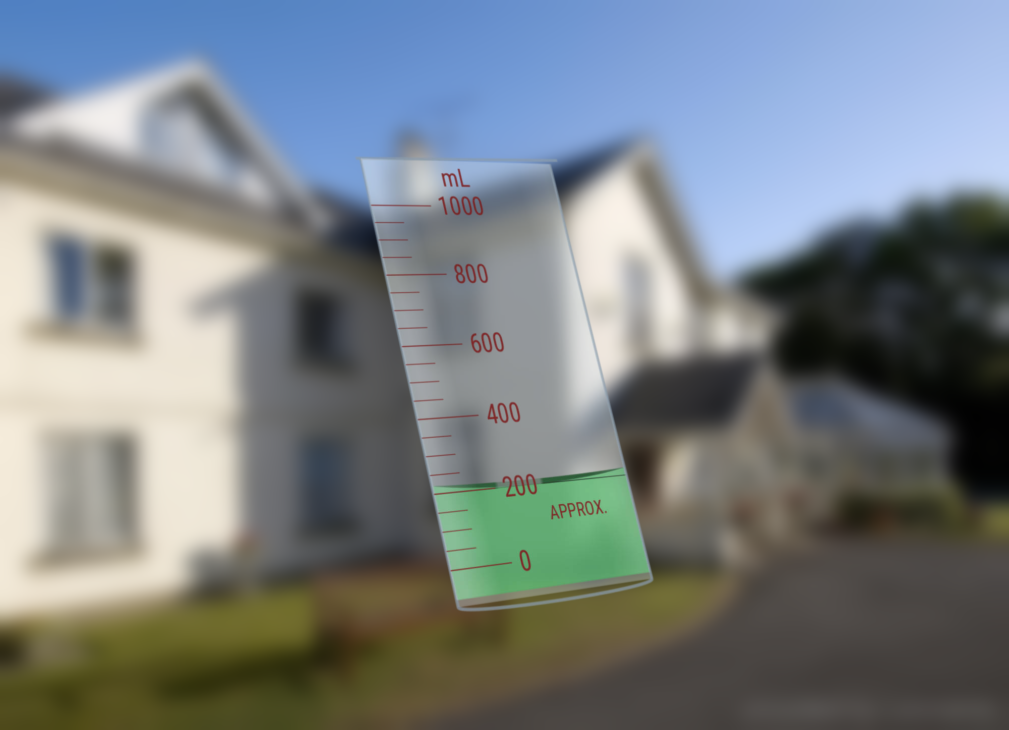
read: 200 mL
